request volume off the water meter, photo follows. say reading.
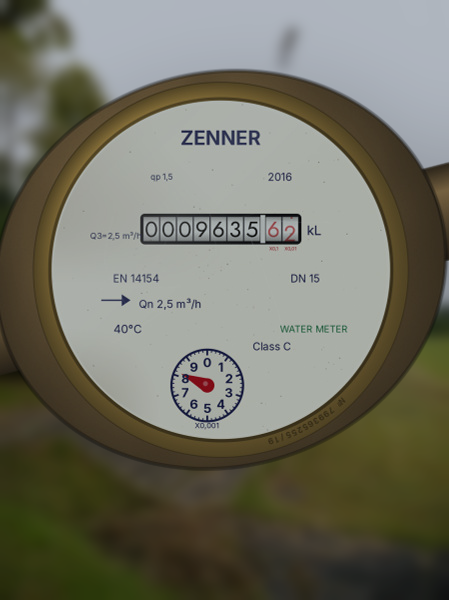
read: 9635.618 kL
